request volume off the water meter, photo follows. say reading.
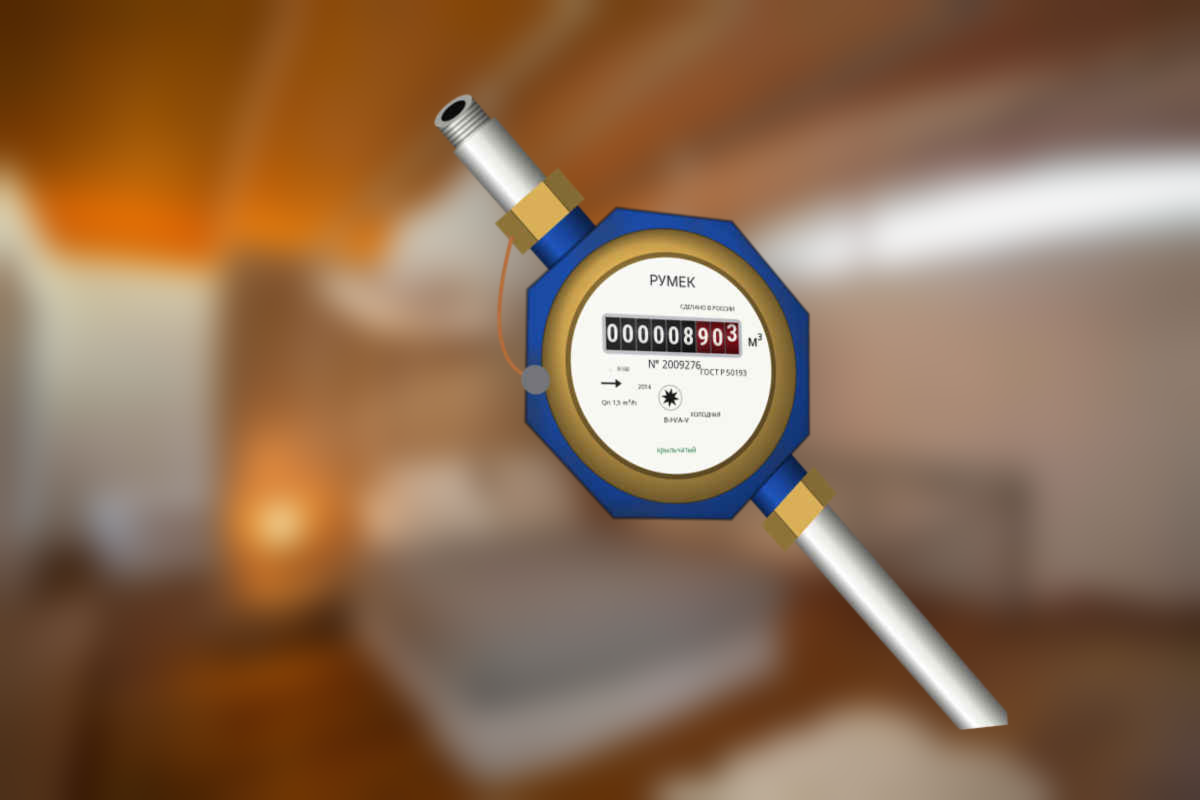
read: 8.903 m³
